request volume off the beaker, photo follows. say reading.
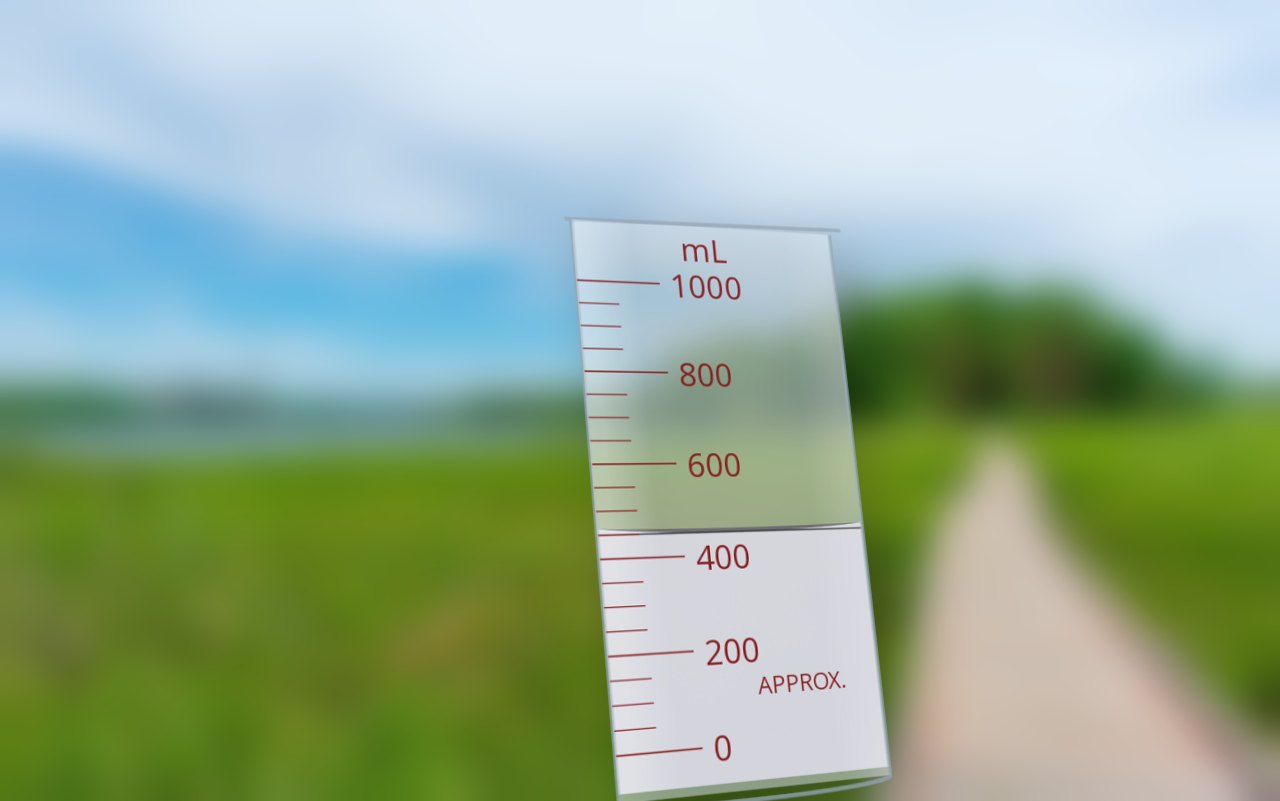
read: 450 mL
